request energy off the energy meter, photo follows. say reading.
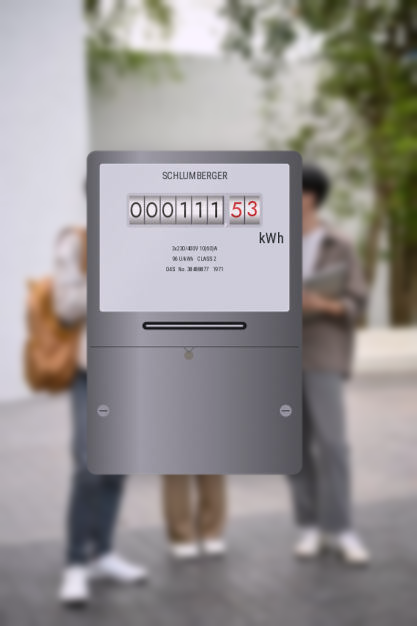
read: 111.53 kWh
